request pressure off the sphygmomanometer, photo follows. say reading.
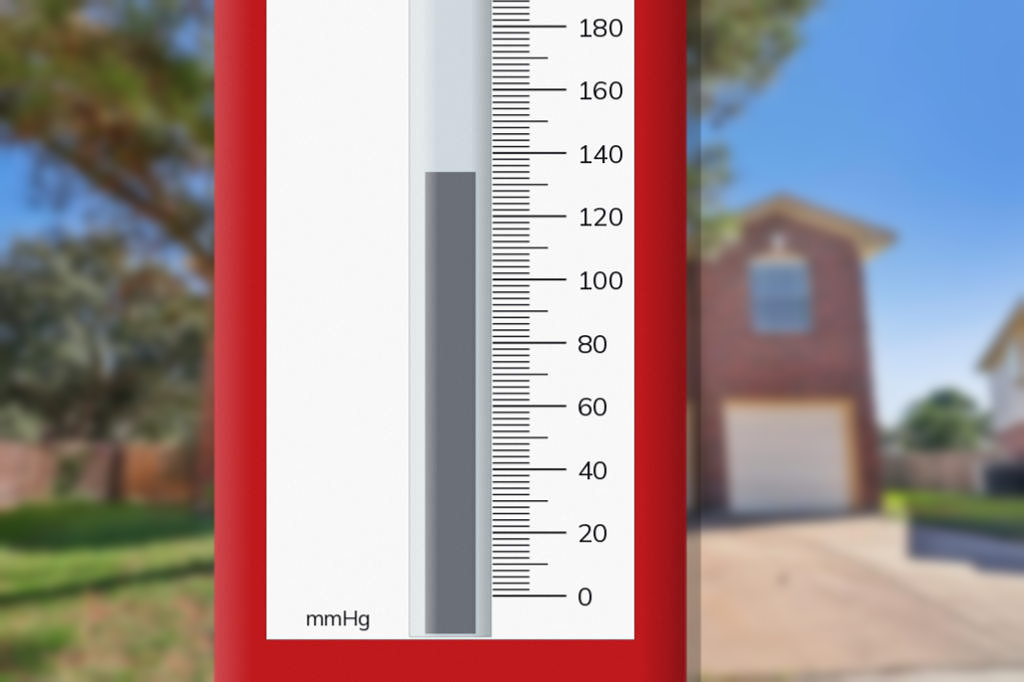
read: 134 mmHg
